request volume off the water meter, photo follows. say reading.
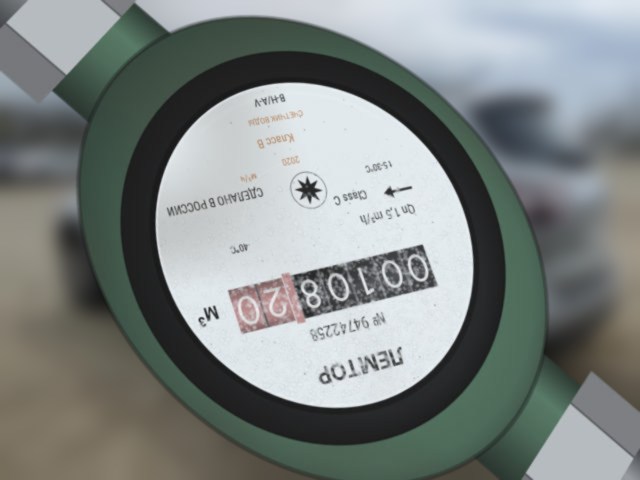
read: 108.20 m³
